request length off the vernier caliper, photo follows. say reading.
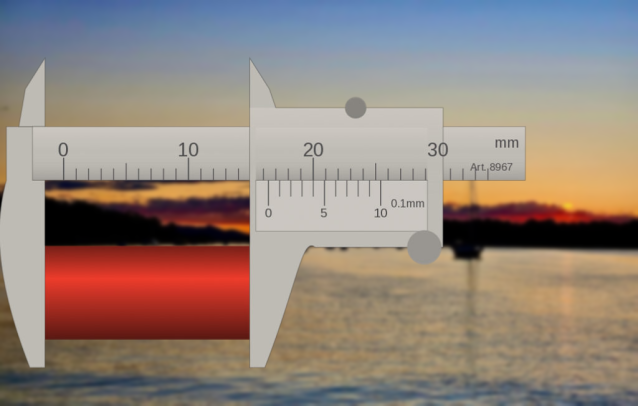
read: 16.4 mm
